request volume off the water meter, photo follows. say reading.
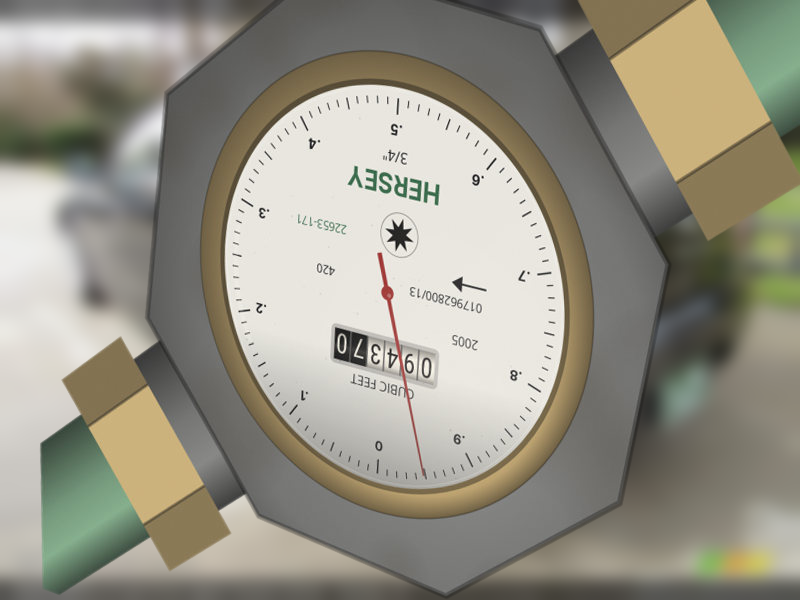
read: 94369.95 ft³
